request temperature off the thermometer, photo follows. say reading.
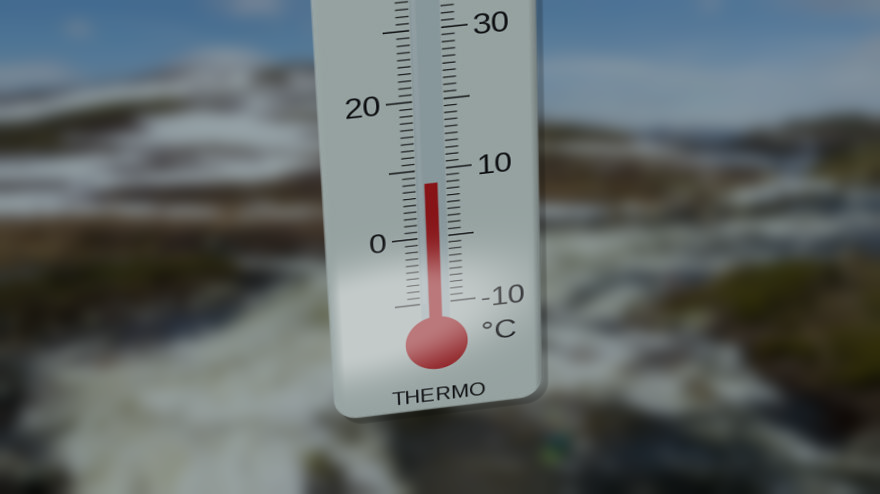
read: 8 °C
